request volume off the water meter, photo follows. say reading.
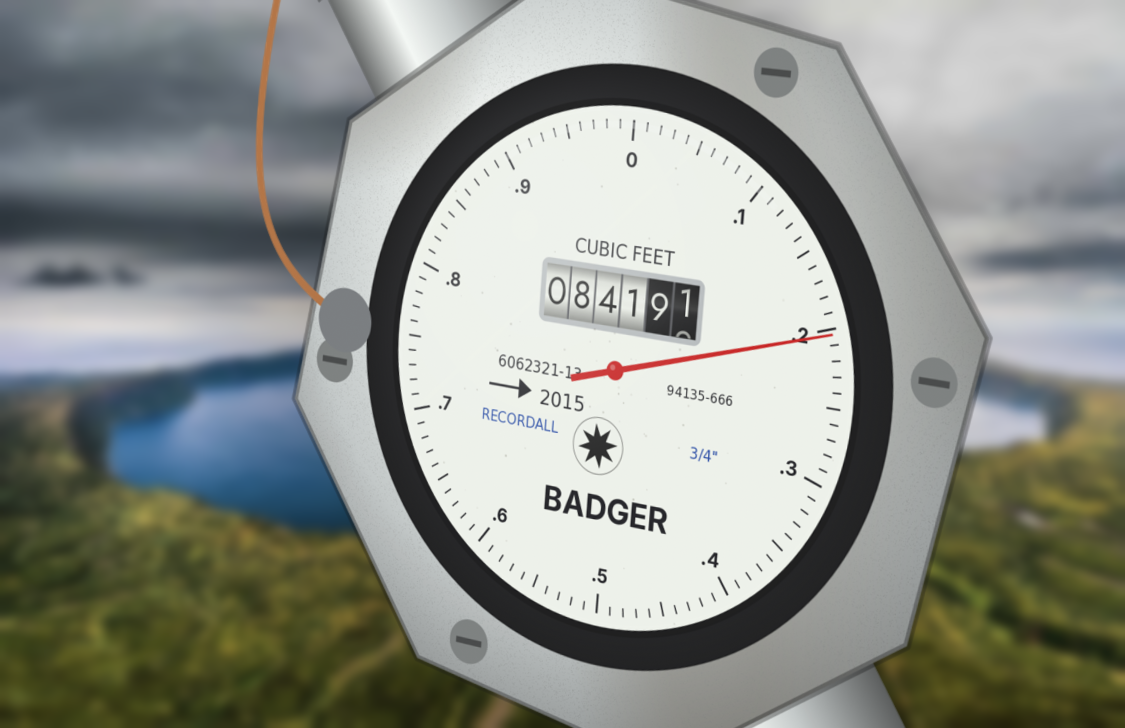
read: 84191.20 ft³
